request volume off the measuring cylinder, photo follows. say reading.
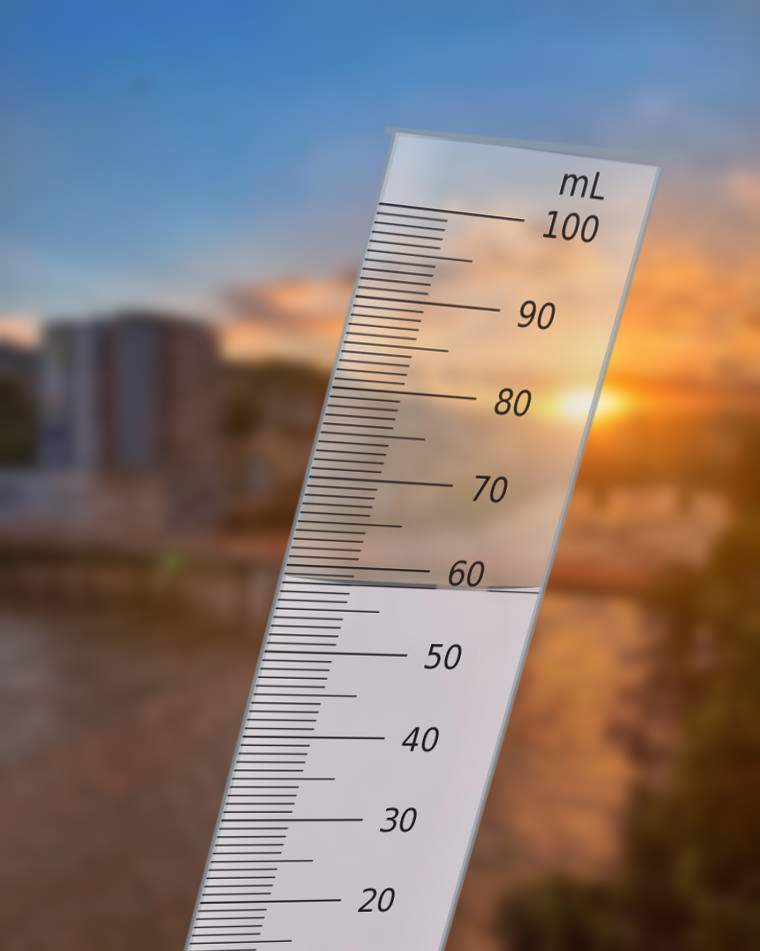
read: 58 mL
